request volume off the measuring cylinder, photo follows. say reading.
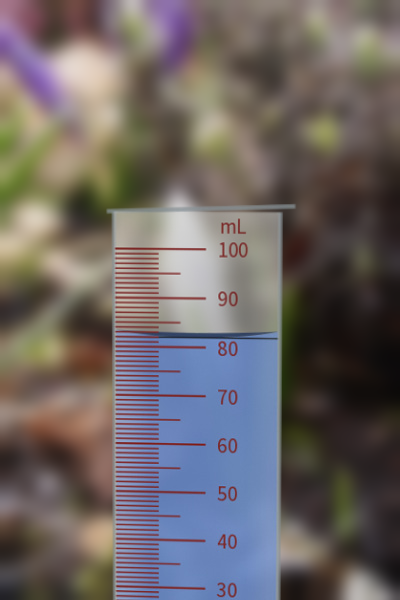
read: 82 mL
